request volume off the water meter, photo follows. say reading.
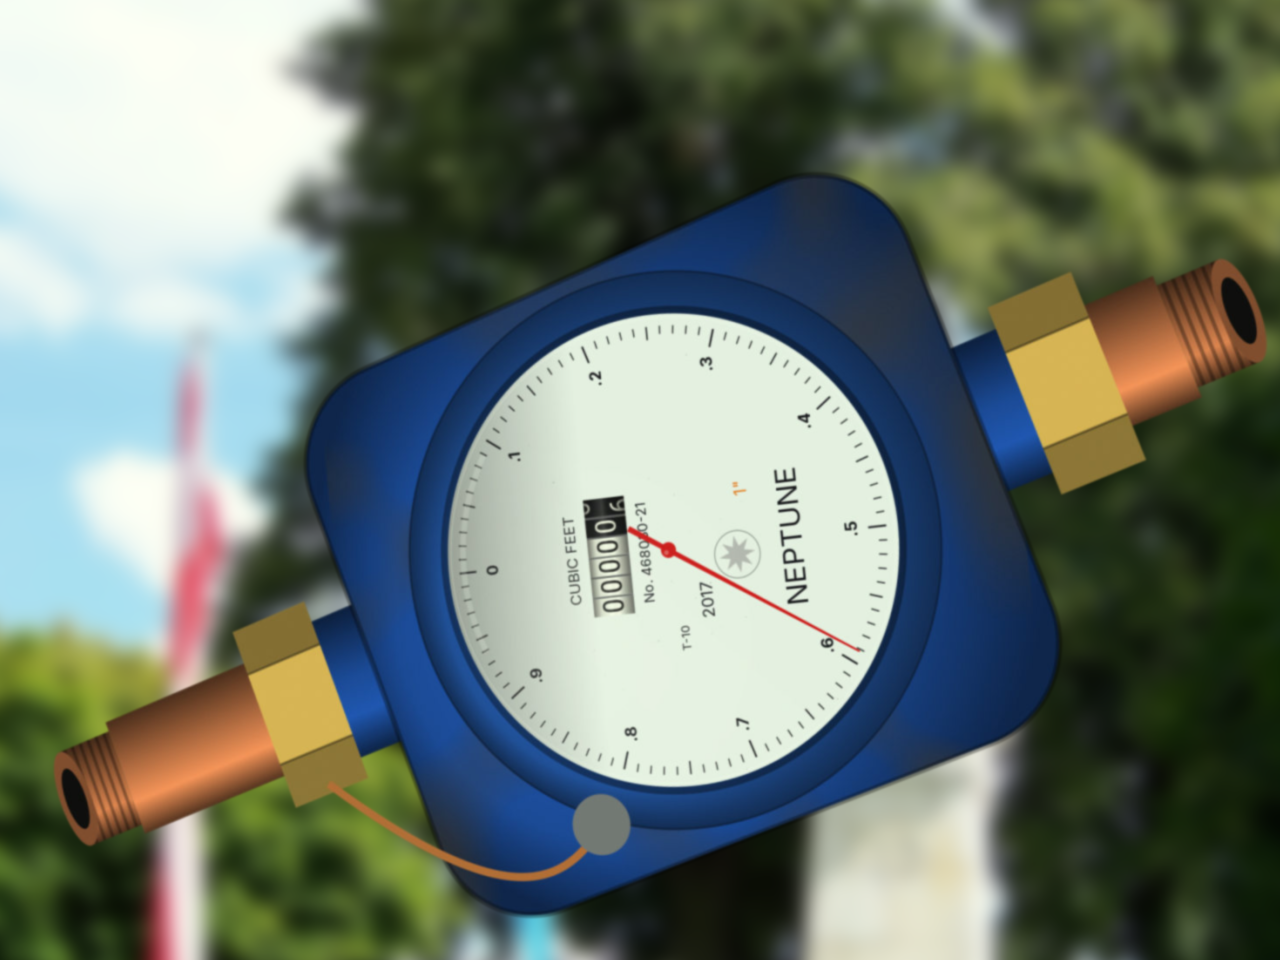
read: 5.59 ft³
